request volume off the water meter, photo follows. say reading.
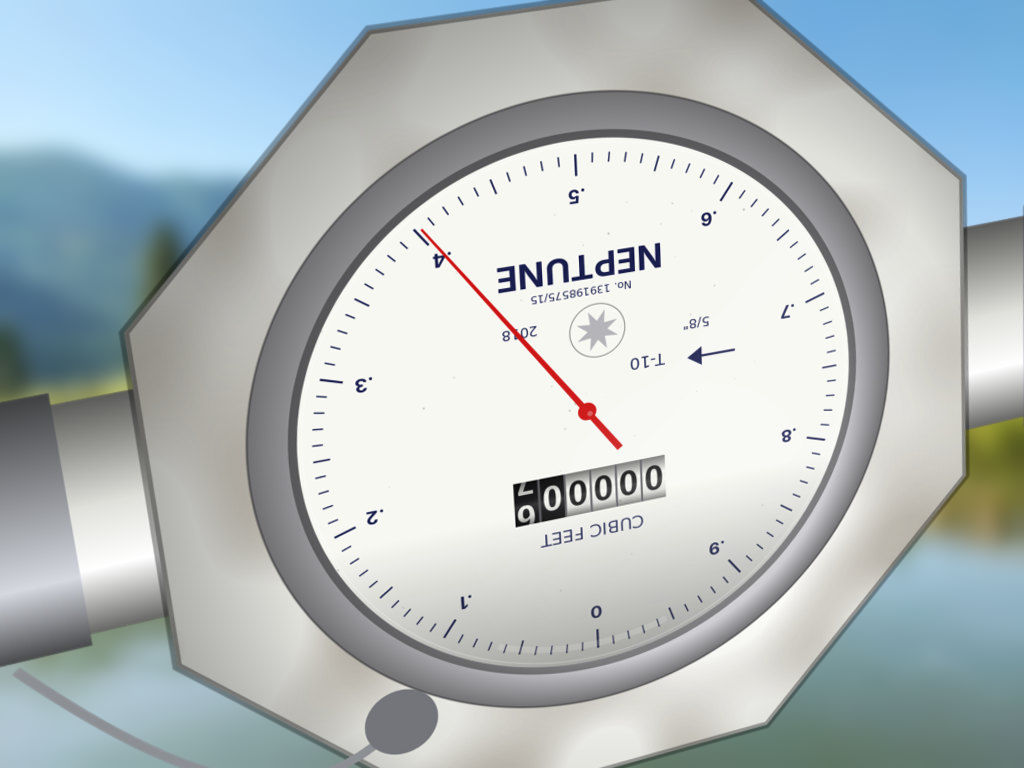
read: 6.40 ft³
